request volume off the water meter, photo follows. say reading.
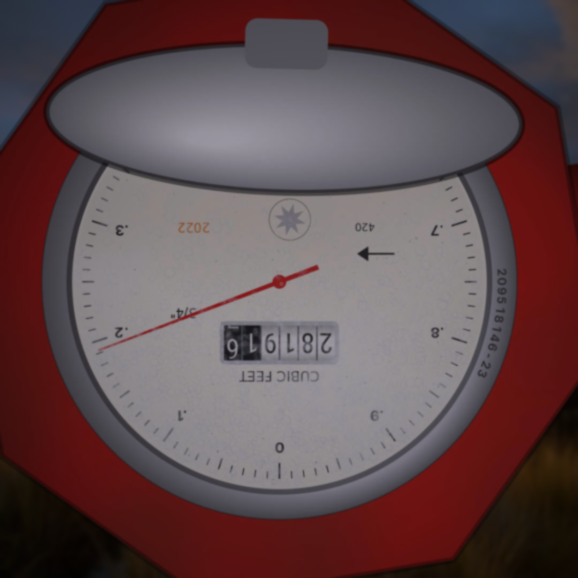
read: 281916.19 ft³
